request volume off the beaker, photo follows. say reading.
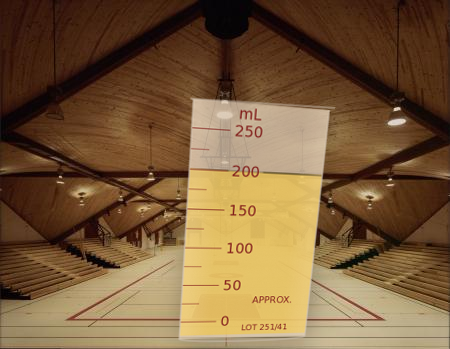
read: 200 mL
